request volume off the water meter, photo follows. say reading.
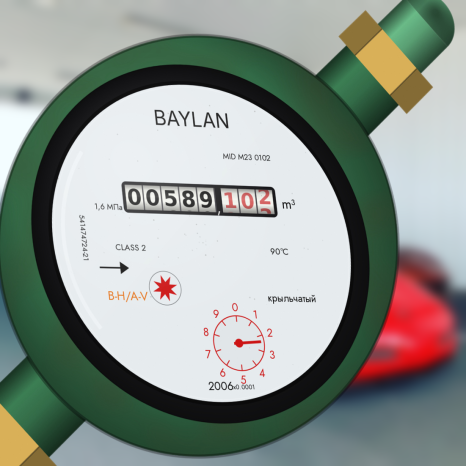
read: 589.1022 m³
